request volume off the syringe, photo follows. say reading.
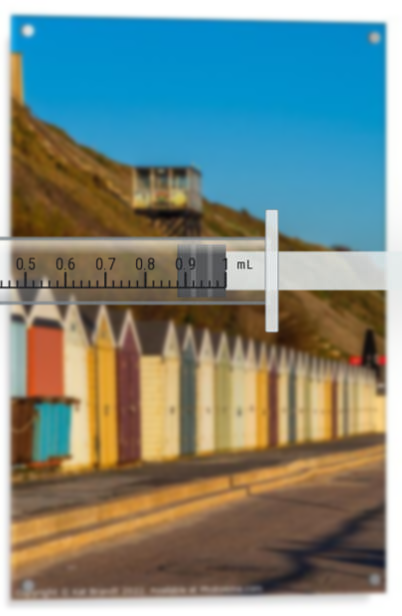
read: 0.88 mL
